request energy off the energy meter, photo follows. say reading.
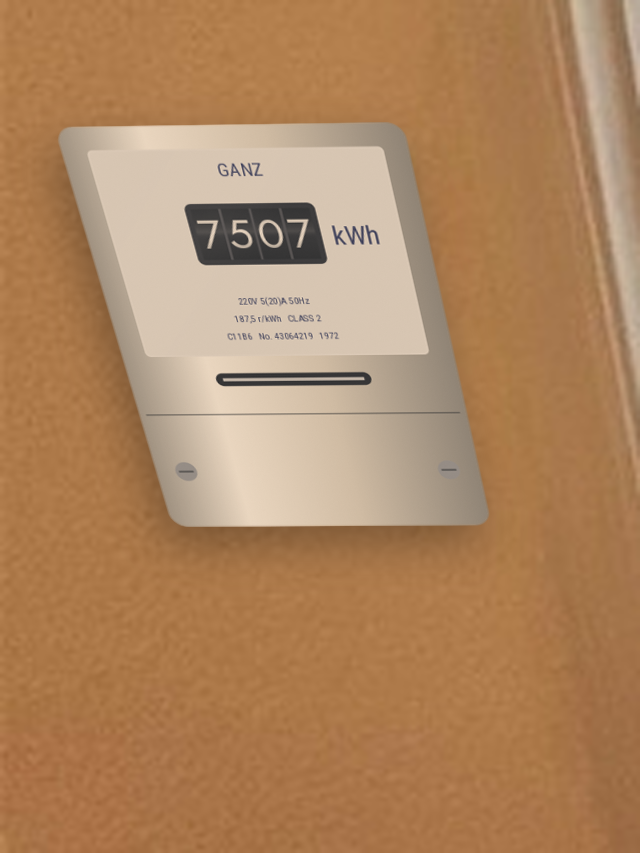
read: 7507 kWh
